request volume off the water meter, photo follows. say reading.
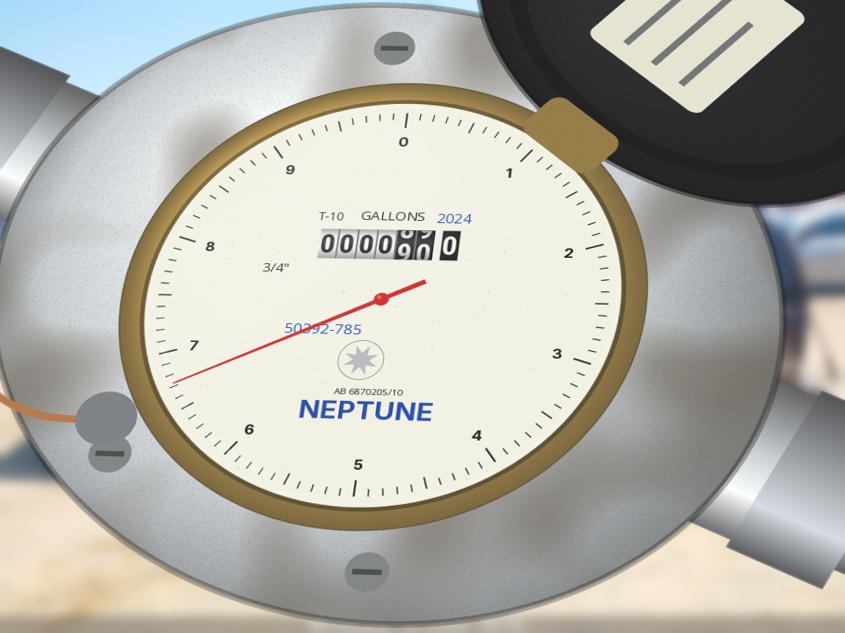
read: 896.7 gal
